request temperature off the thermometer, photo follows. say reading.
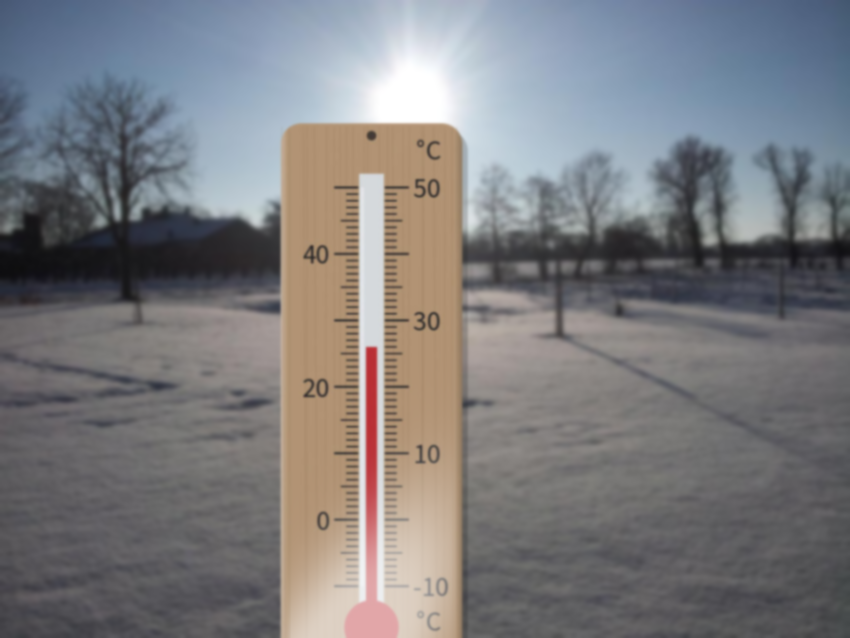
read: 26 °C
